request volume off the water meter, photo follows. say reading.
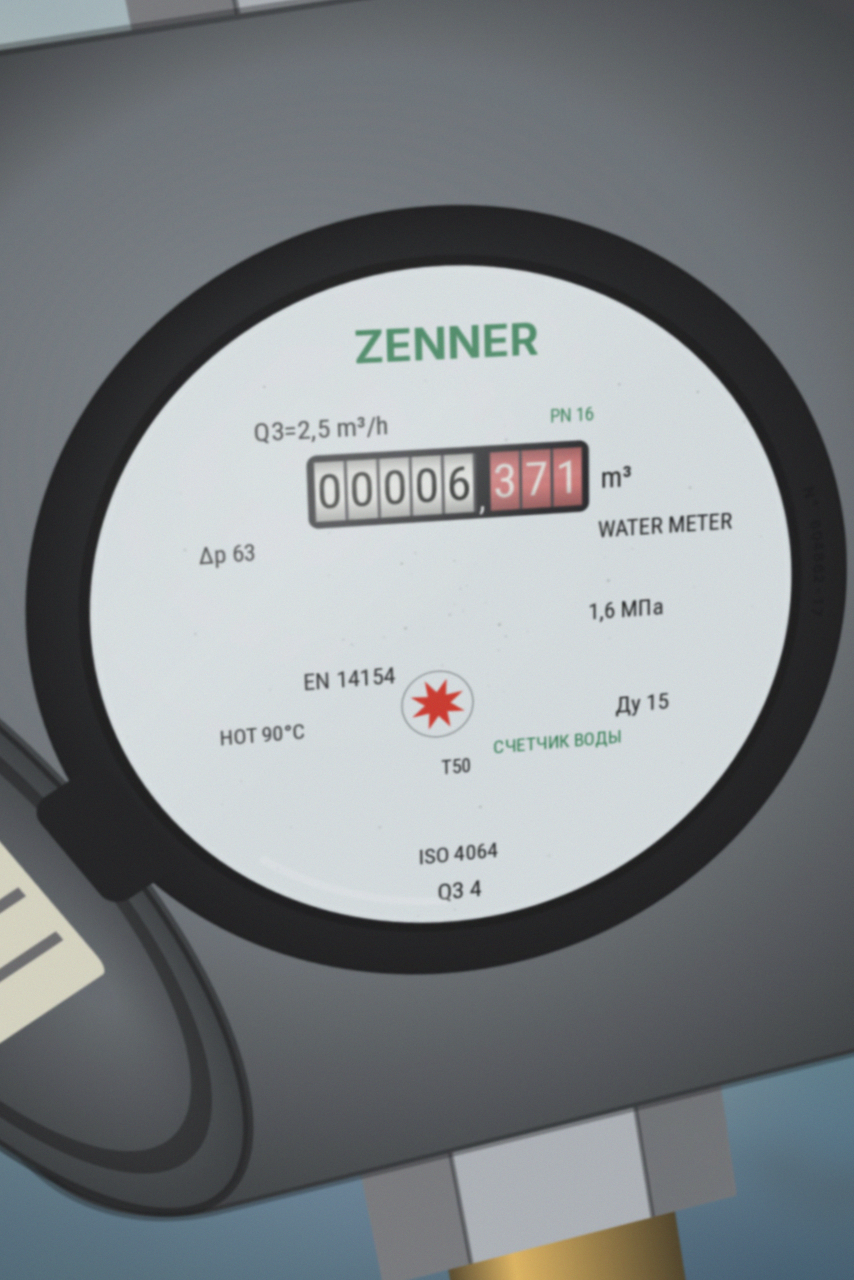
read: 6.371 m³
